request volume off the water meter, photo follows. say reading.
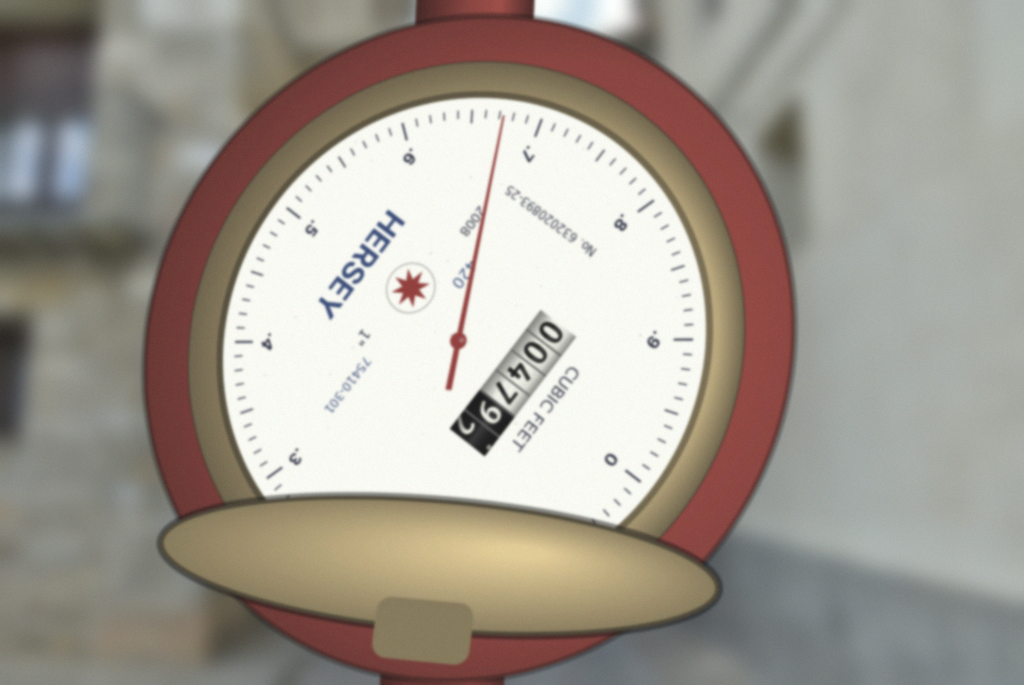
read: 4791.67 ft³
